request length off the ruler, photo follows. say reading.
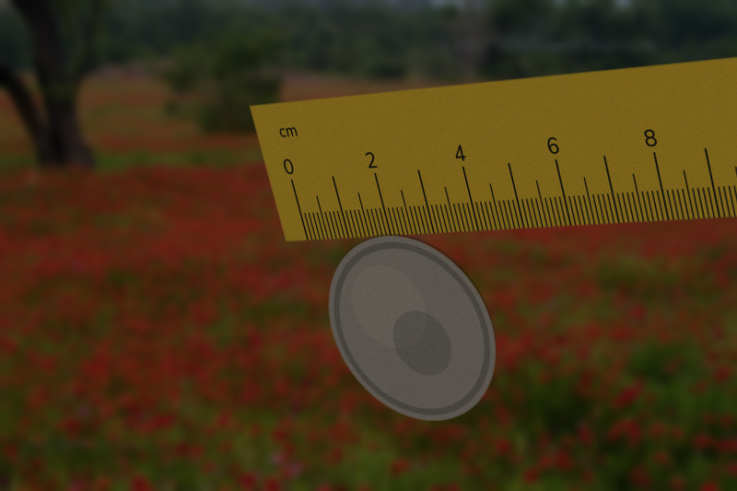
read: 3.8 cm
